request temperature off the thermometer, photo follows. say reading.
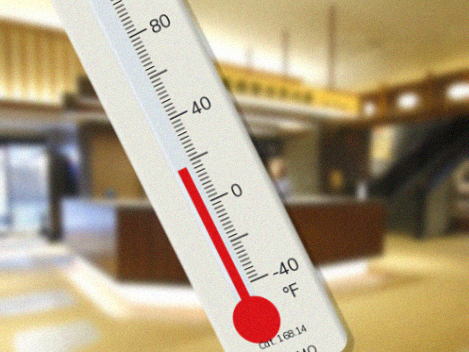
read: 18 °F
